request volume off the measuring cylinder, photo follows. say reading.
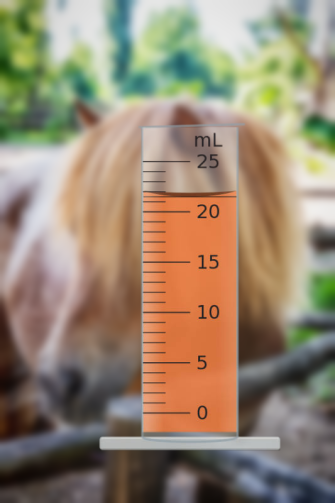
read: 21.5 mL
